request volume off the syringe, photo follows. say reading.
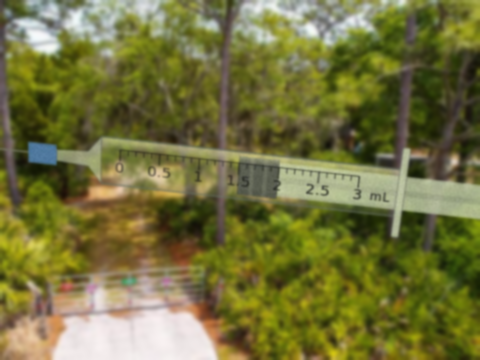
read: 1.5 mL
